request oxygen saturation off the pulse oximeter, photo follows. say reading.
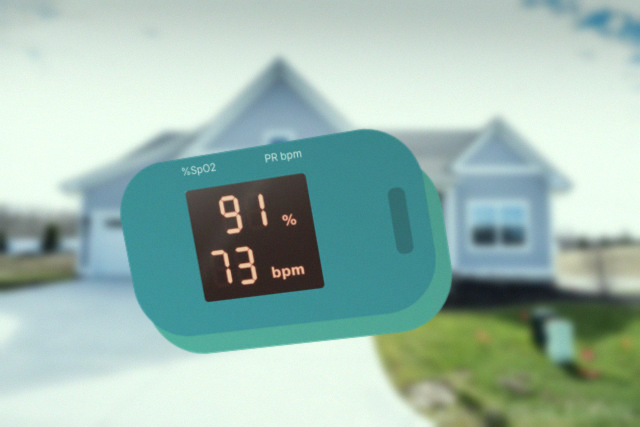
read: 91 %
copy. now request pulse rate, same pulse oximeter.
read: 73 bpm
